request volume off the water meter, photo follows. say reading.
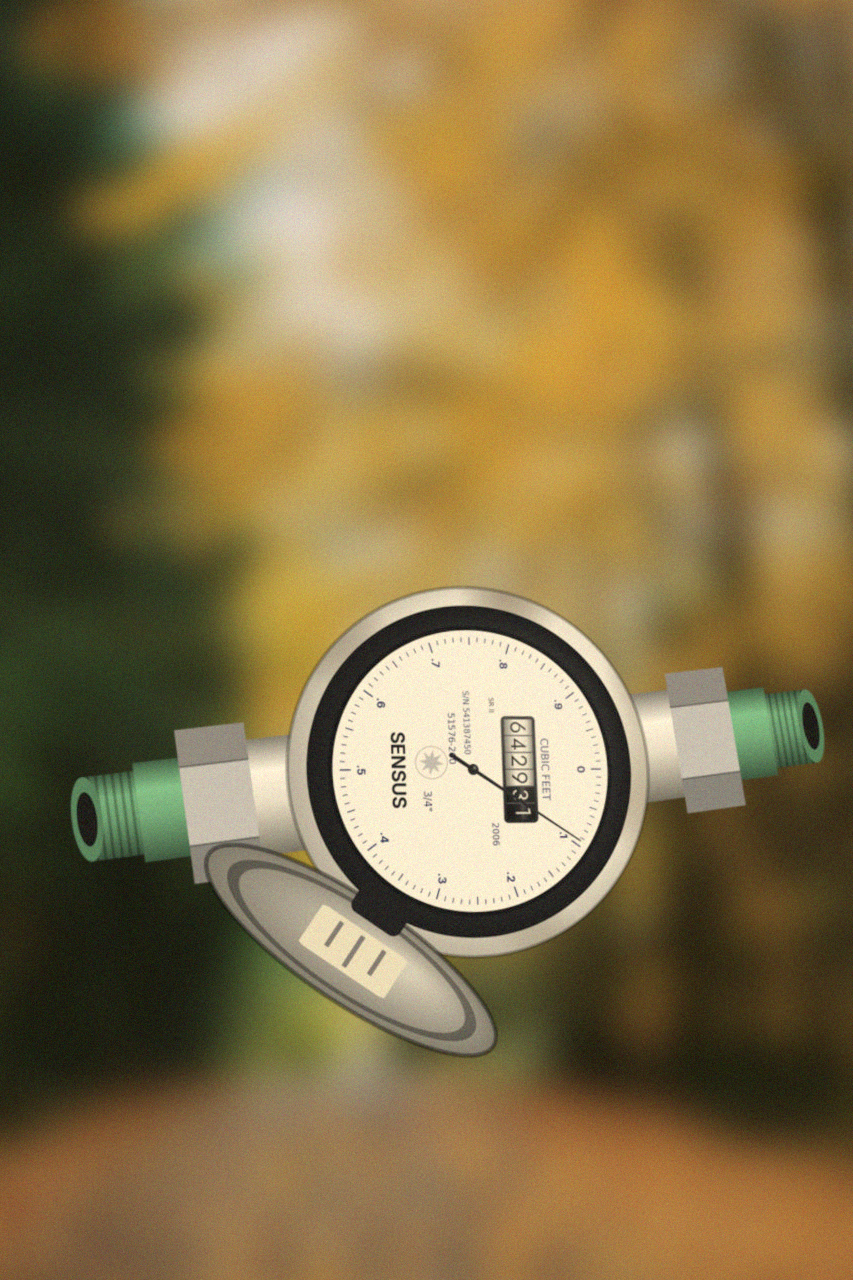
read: 642931.09 ft³
